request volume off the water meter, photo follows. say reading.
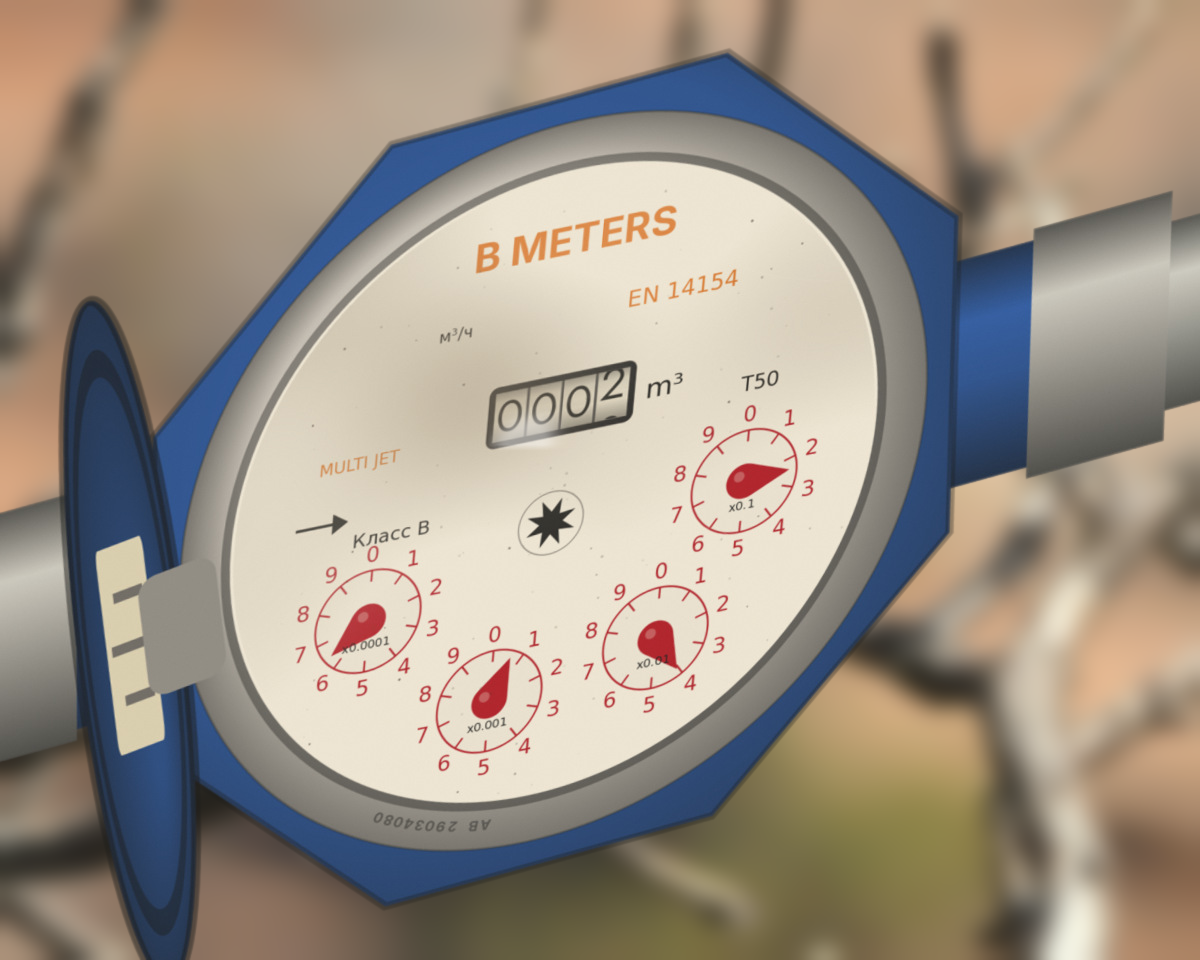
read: 2.2406 m³
